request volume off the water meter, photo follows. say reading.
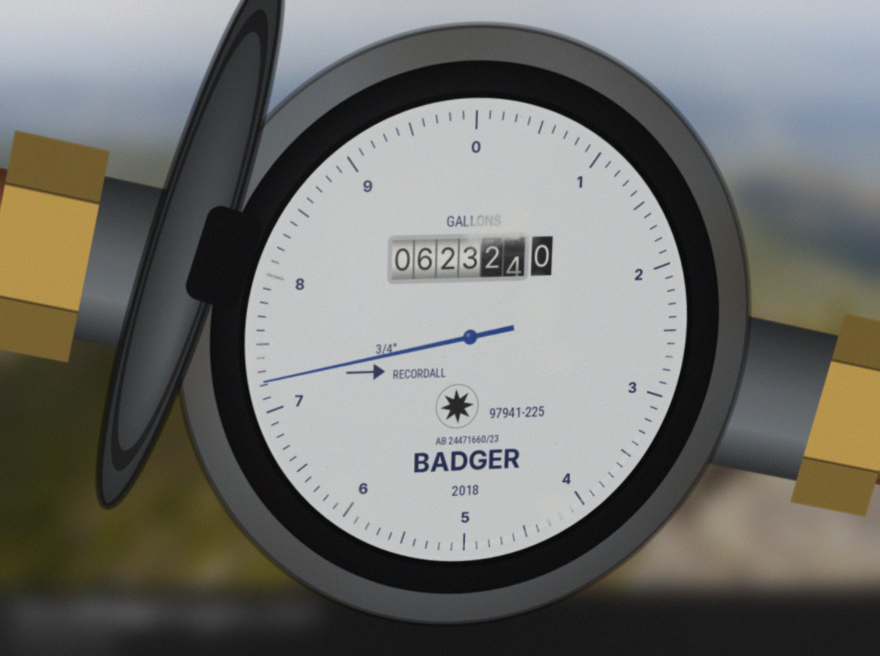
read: 623237.2 gal
